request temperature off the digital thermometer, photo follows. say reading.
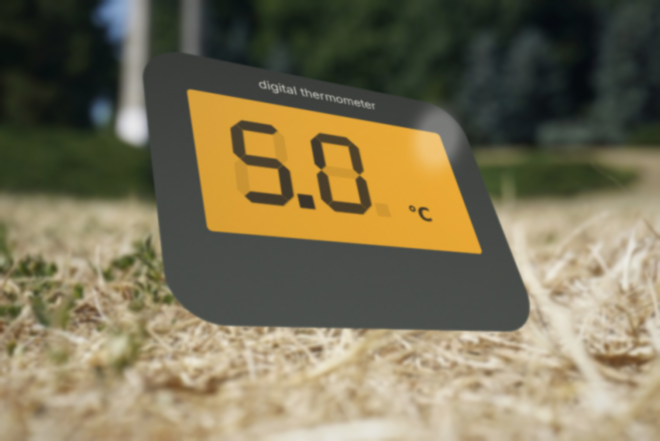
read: 5.0 °C
